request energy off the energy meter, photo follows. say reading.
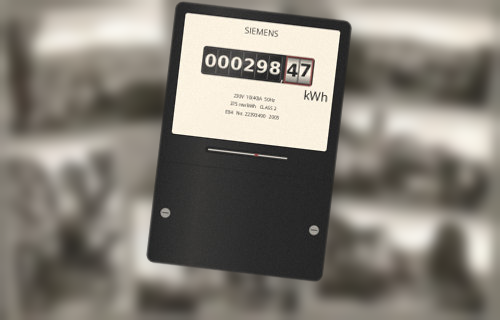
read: 298.47 kWh
